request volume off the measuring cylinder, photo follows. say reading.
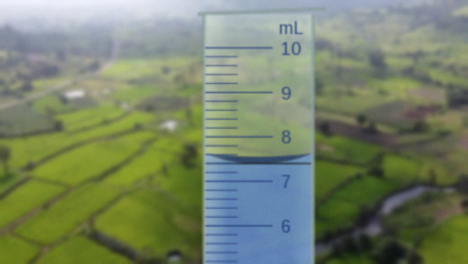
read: 7.4 mL
